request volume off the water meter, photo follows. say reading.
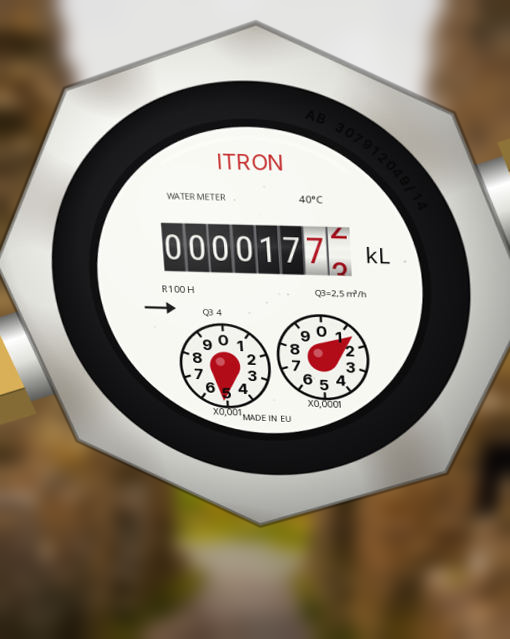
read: 17.7251 kL
